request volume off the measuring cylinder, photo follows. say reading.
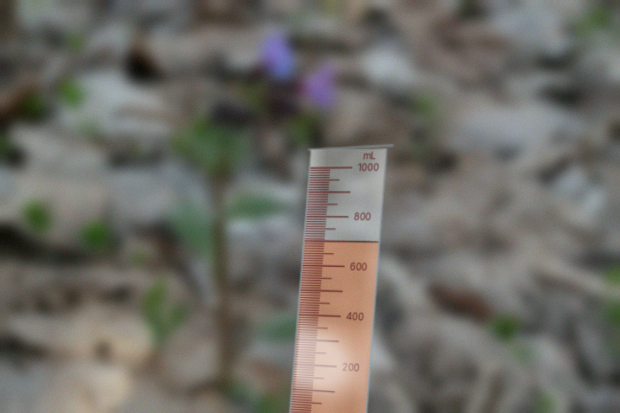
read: 700 mL
